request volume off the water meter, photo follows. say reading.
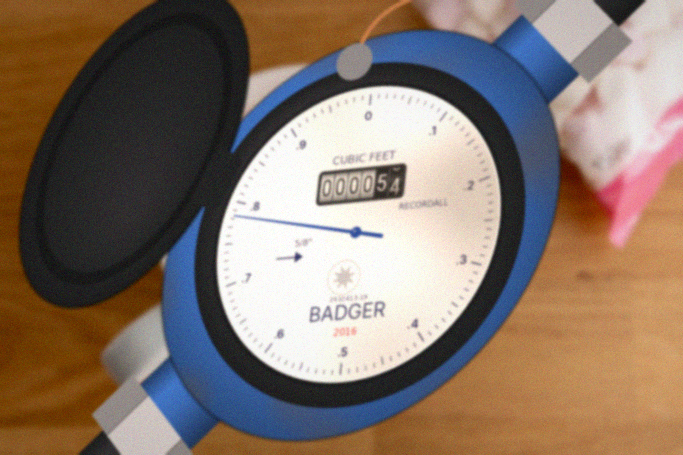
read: 53.78 ft³
